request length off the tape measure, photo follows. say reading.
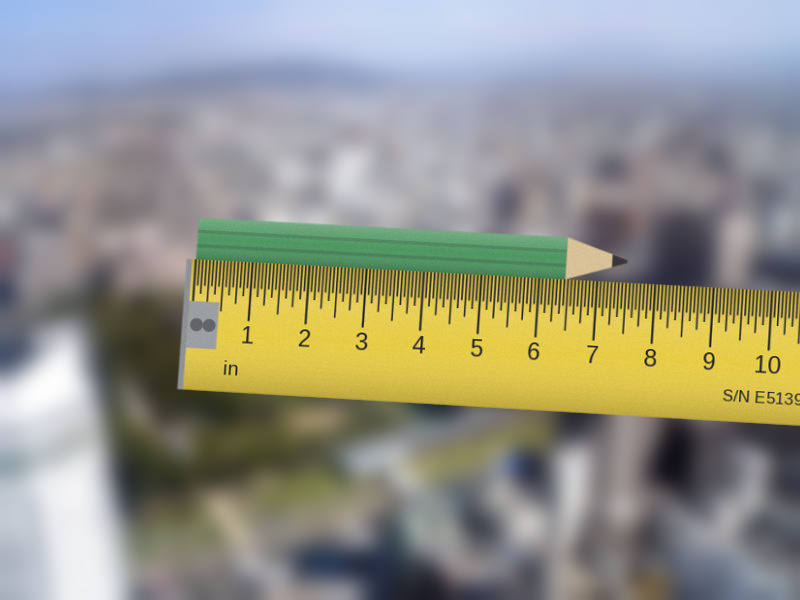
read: 7.5 in
